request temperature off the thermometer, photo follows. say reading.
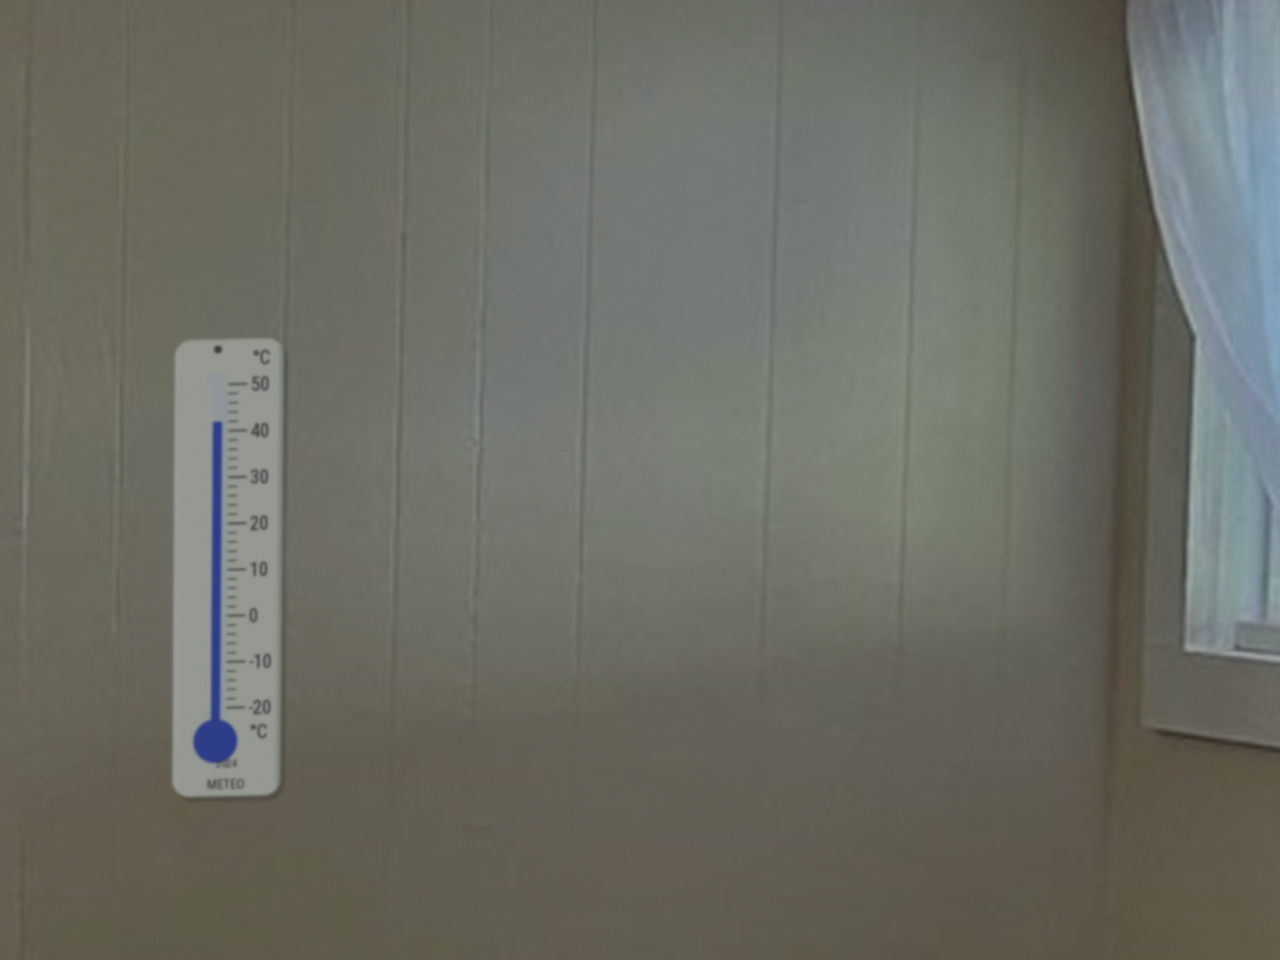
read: 42 °C
